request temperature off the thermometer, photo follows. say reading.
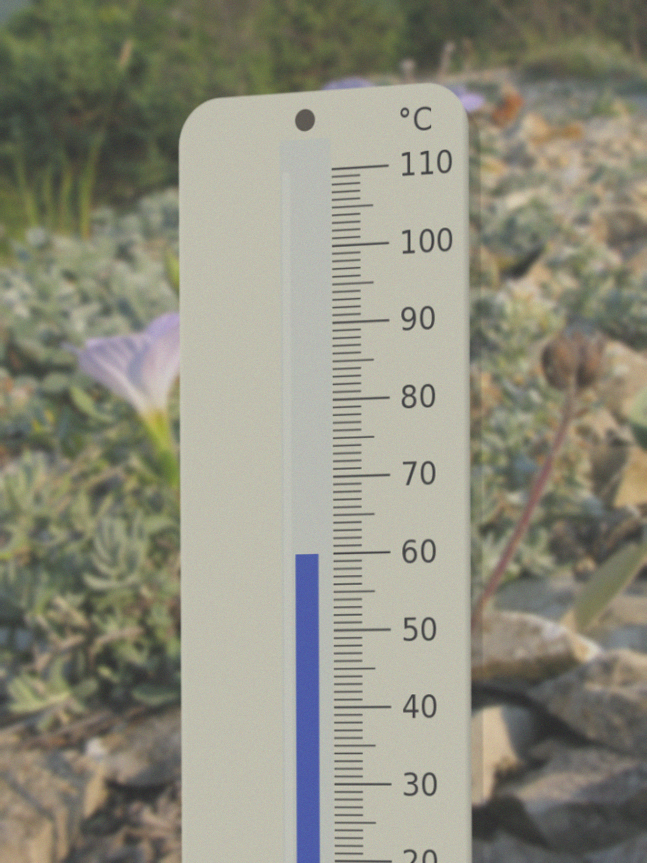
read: 60 °C
